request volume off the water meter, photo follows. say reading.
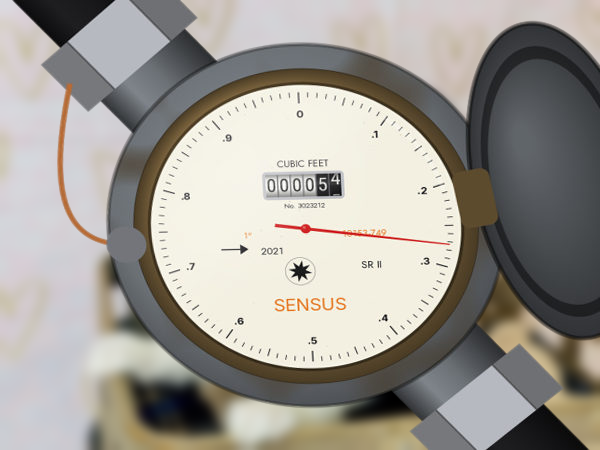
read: 54.27 ft³
